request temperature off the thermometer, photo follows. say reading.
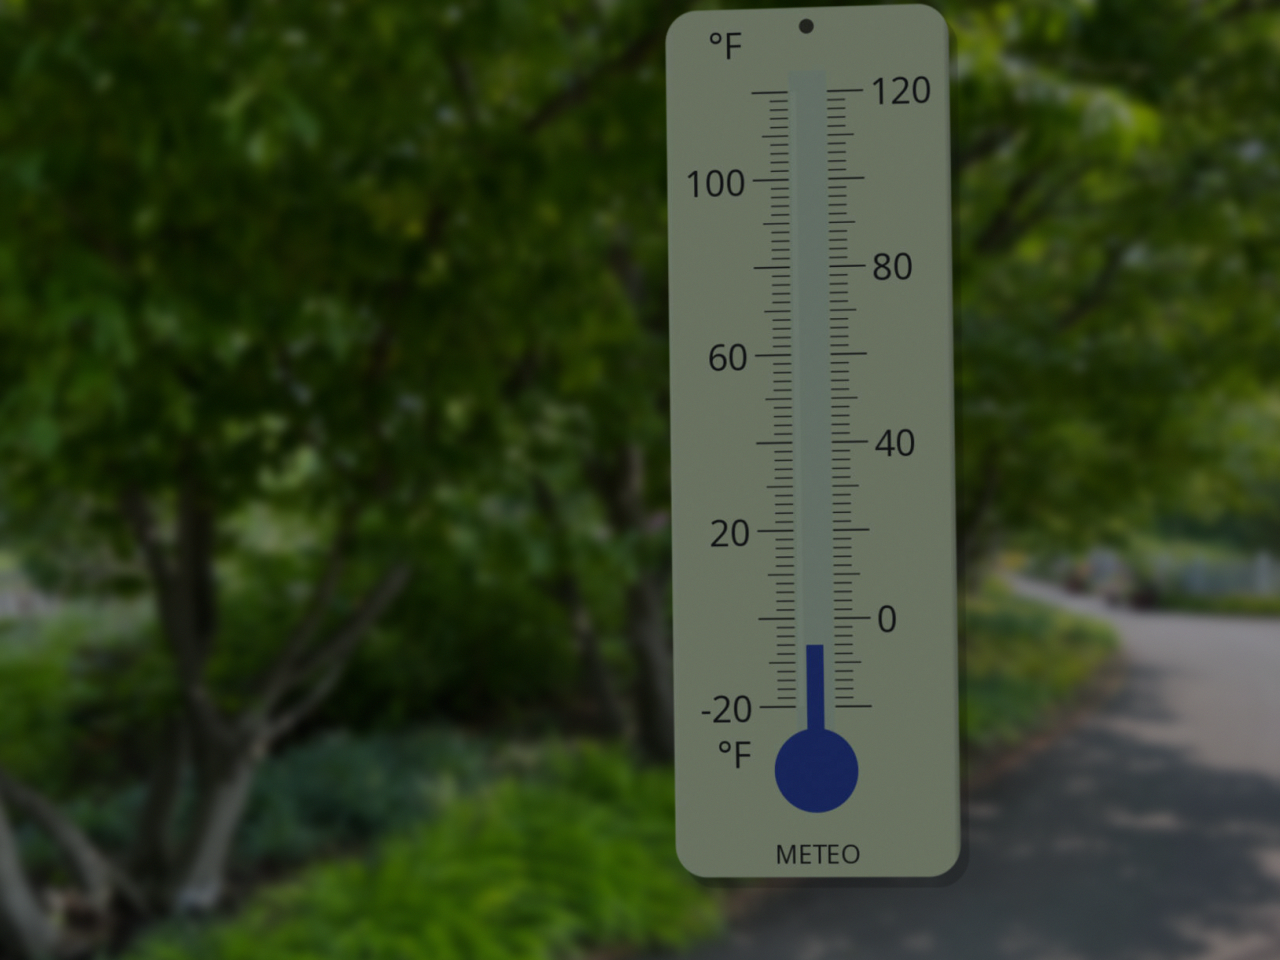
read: -6 °F
